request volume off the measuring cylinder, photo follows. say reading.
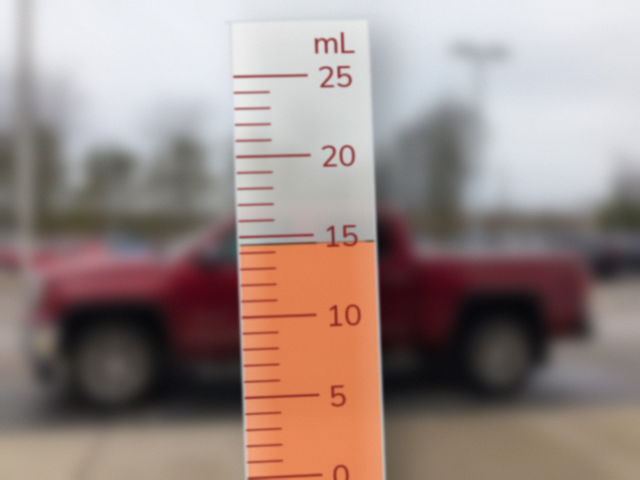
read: 14.5 mL
